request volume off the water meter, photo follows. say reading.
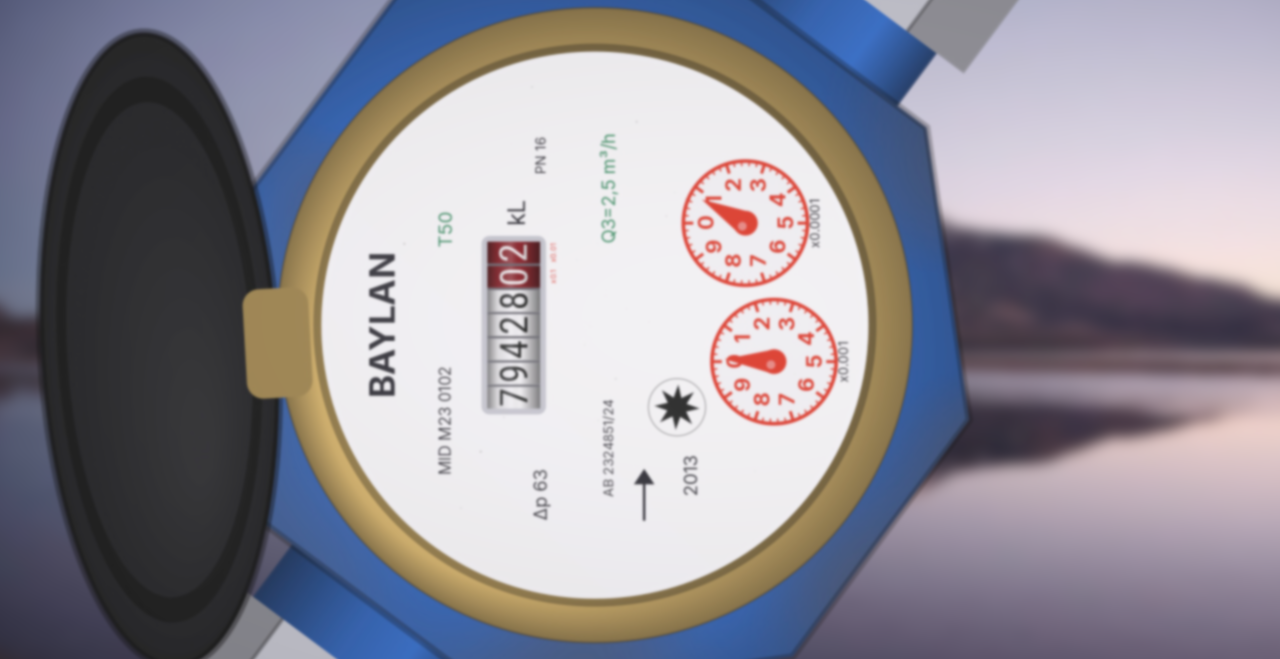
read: 79428.0200 kL
